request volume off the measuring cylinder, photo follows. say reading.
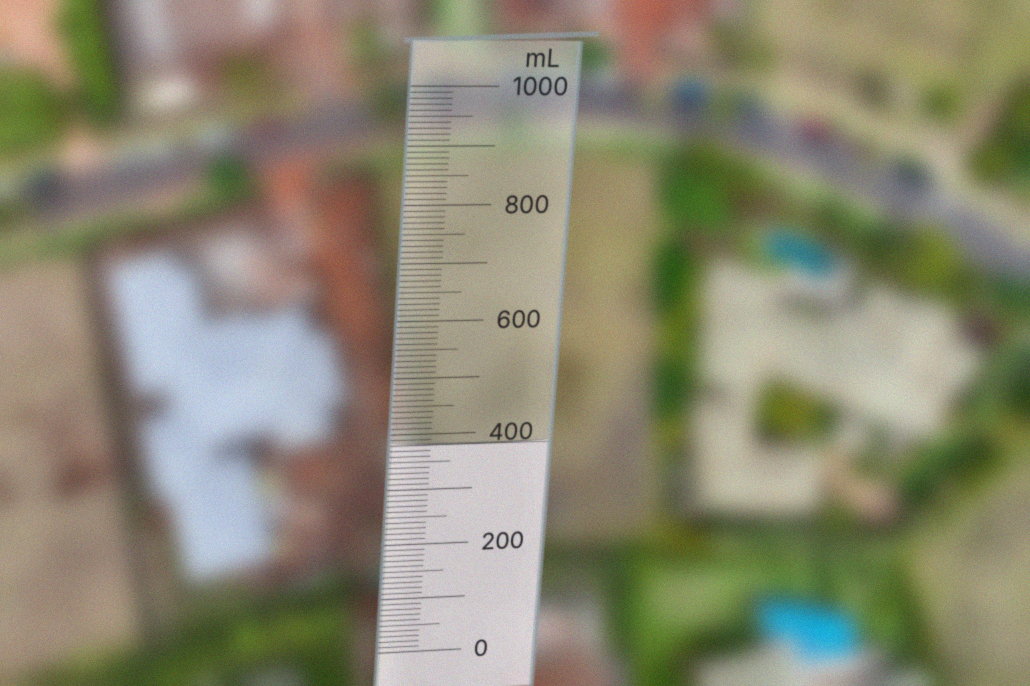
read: 380 mL
